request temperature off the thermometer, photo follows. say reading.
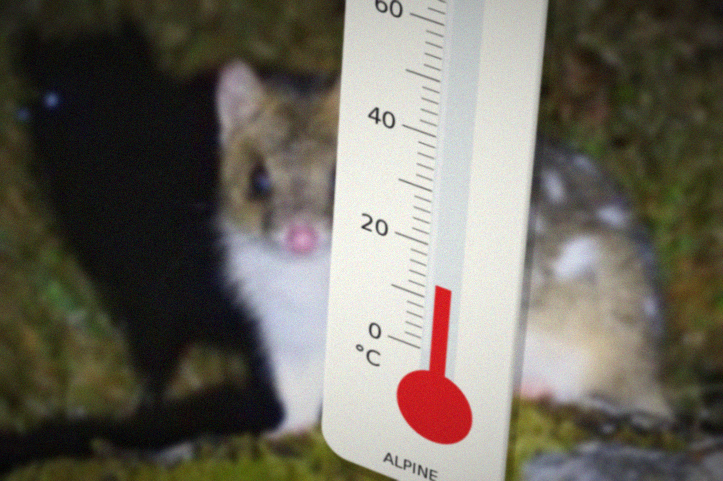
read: 13 °C
